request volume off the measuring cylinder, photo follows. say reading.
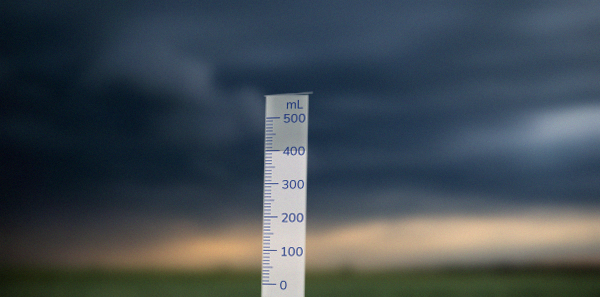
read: 400 mL
